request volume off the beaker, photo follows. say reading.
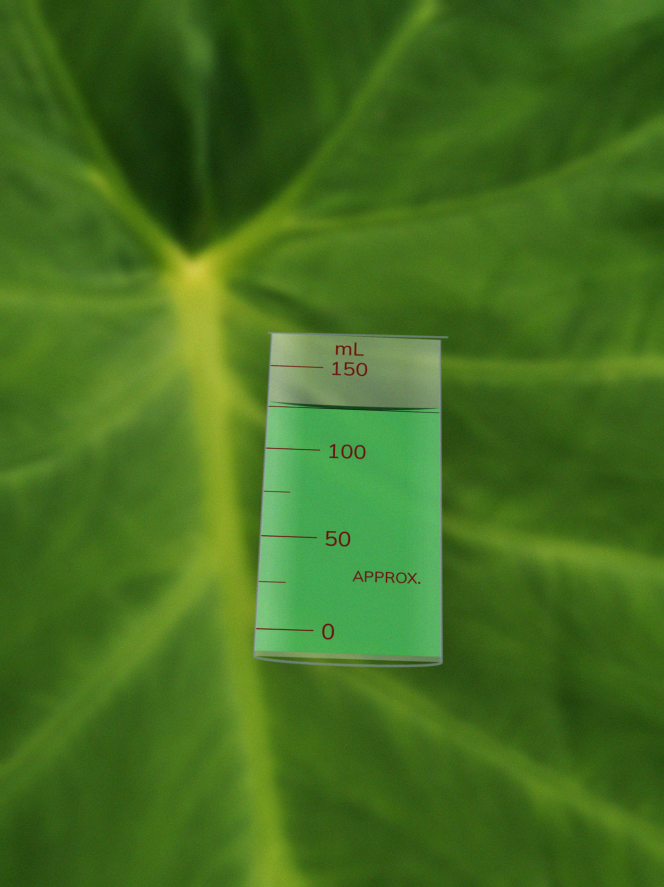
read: 125 mL
